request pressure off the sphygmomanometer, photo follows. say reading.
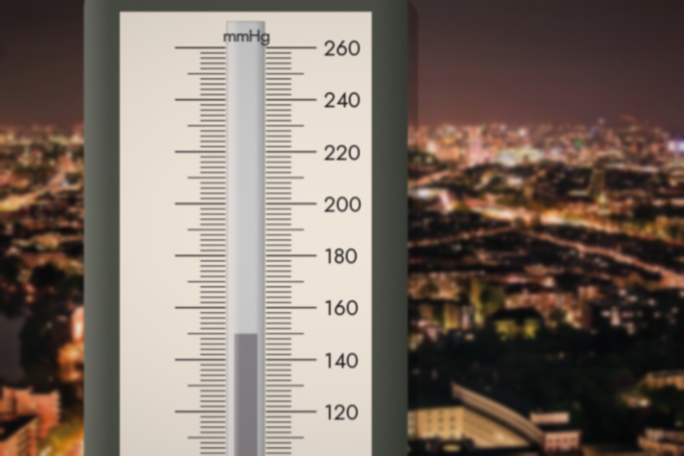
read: 150 mmHg
